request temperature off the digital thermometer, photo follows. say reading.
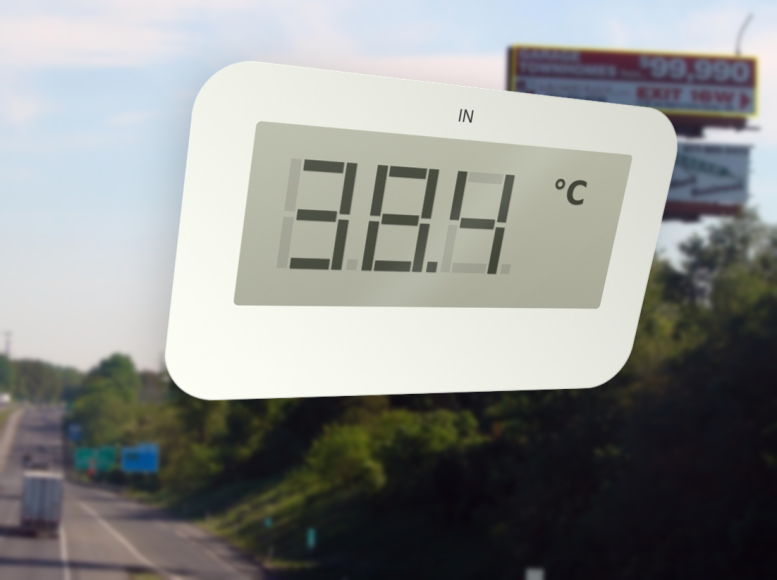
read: 38.4 °C
